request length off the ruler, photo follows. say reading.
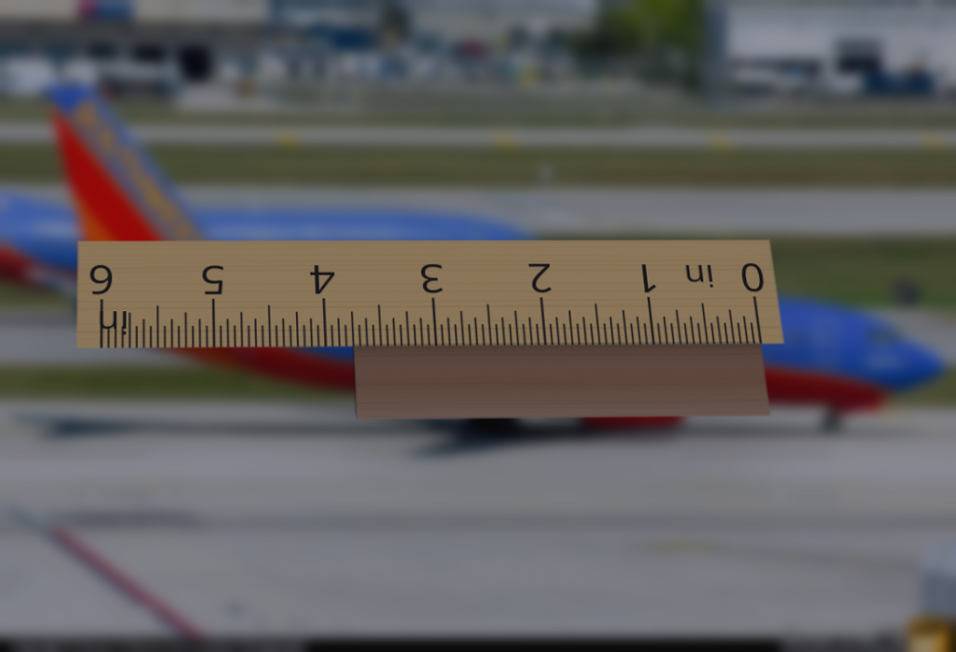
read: 3.75 in
